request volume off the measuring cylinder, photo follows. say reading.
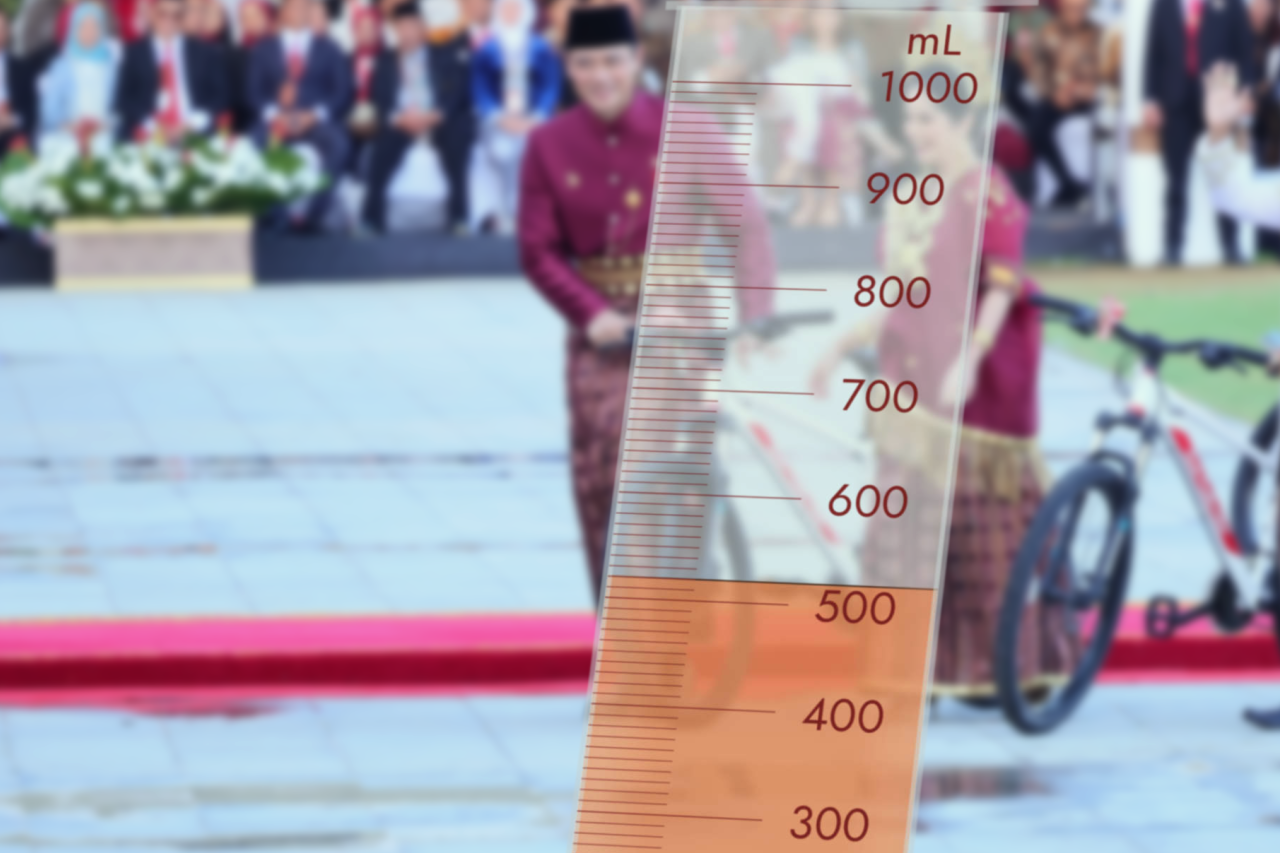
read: 520 mL
